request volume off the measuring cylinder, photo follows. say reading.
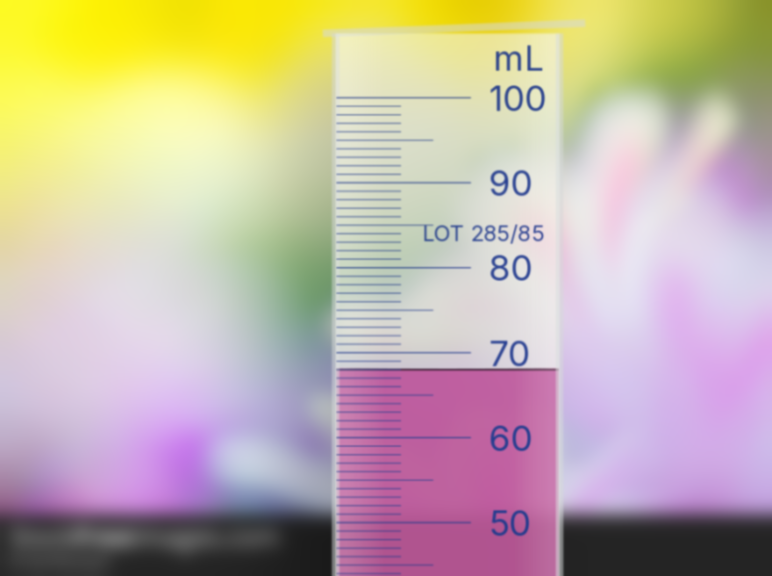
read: 68 mL
